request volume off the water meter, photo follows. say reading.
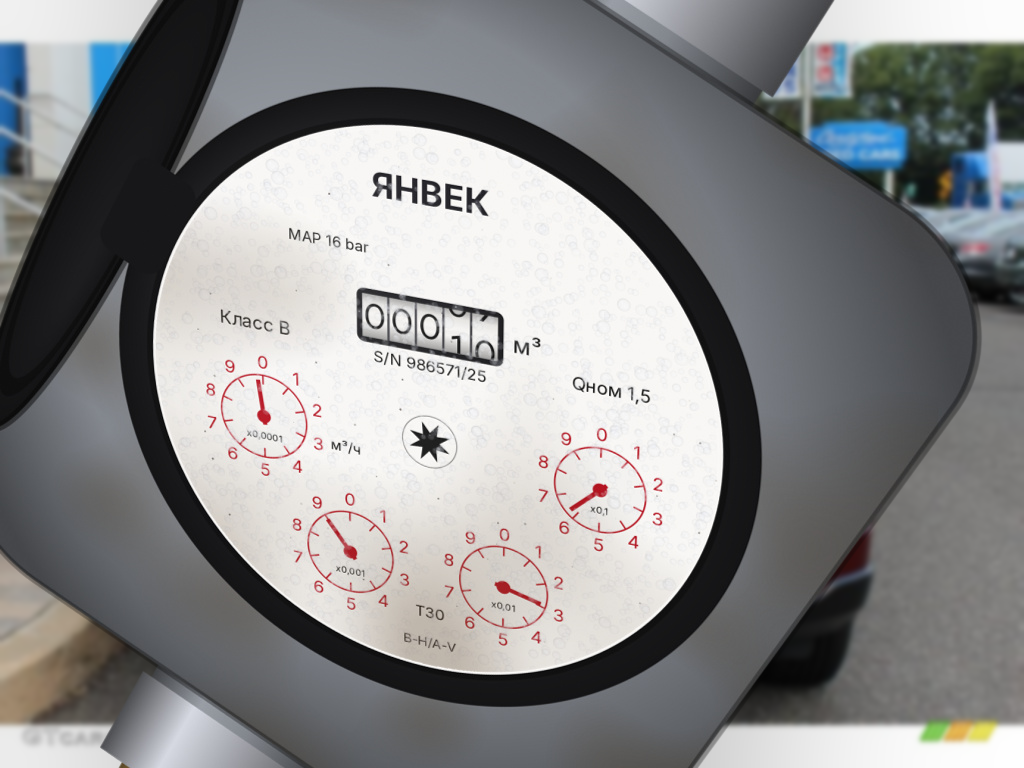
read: 9.6289 m³
